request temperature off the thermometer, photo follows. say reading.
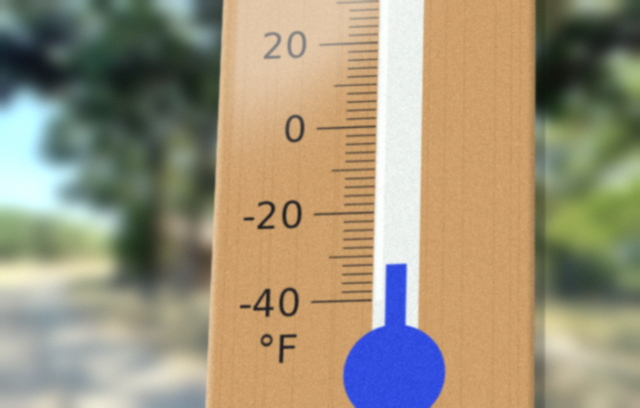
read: -32 °F
